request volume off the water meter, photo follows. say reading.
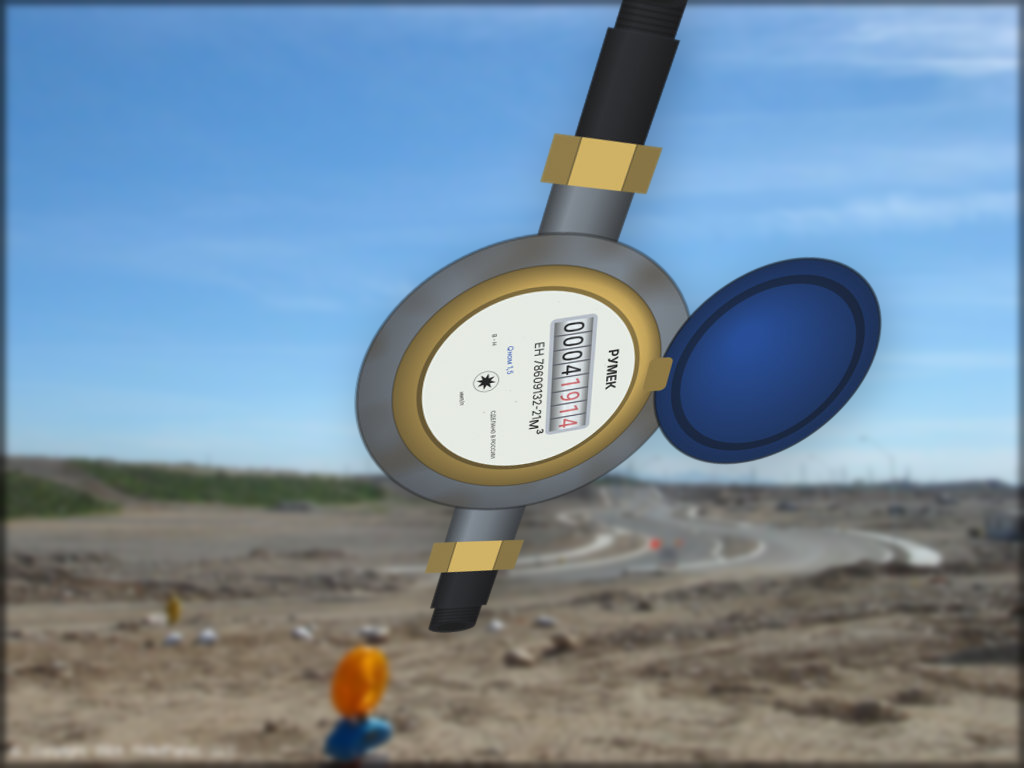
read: 4.1914 m³
